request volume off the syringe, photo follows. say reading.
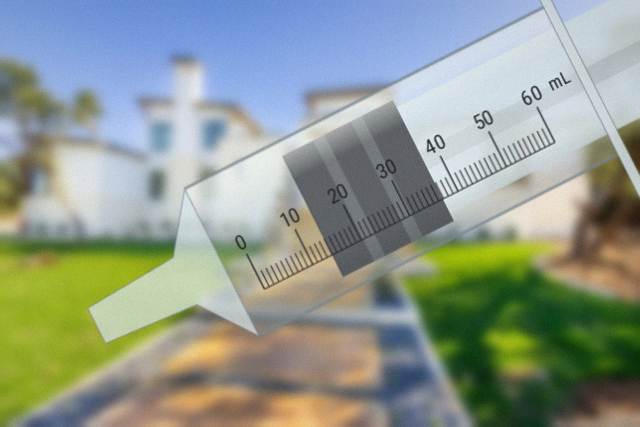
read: 14 mL
